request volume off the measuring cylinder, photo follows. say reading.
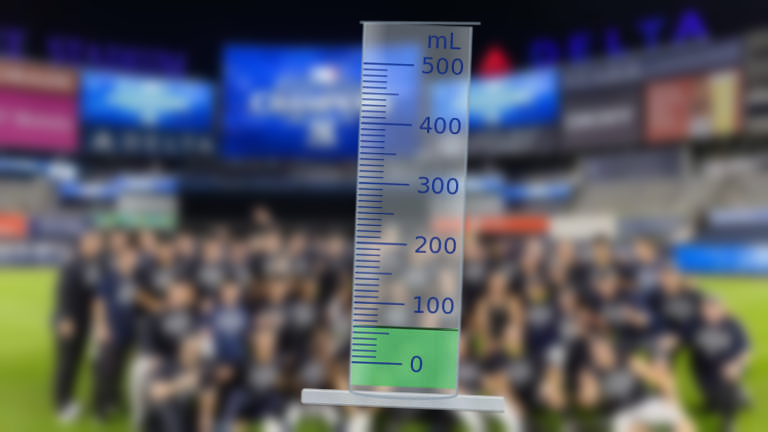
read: 60 mL
